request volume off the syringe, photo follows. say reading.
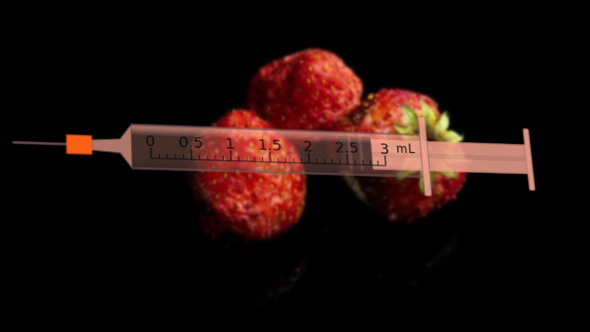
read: 2.4 mL
